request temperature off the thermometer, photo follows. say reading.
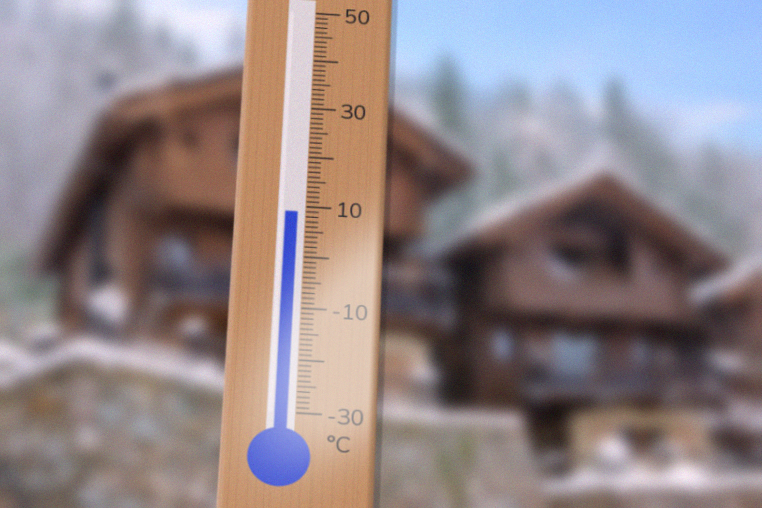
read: 9 °C
